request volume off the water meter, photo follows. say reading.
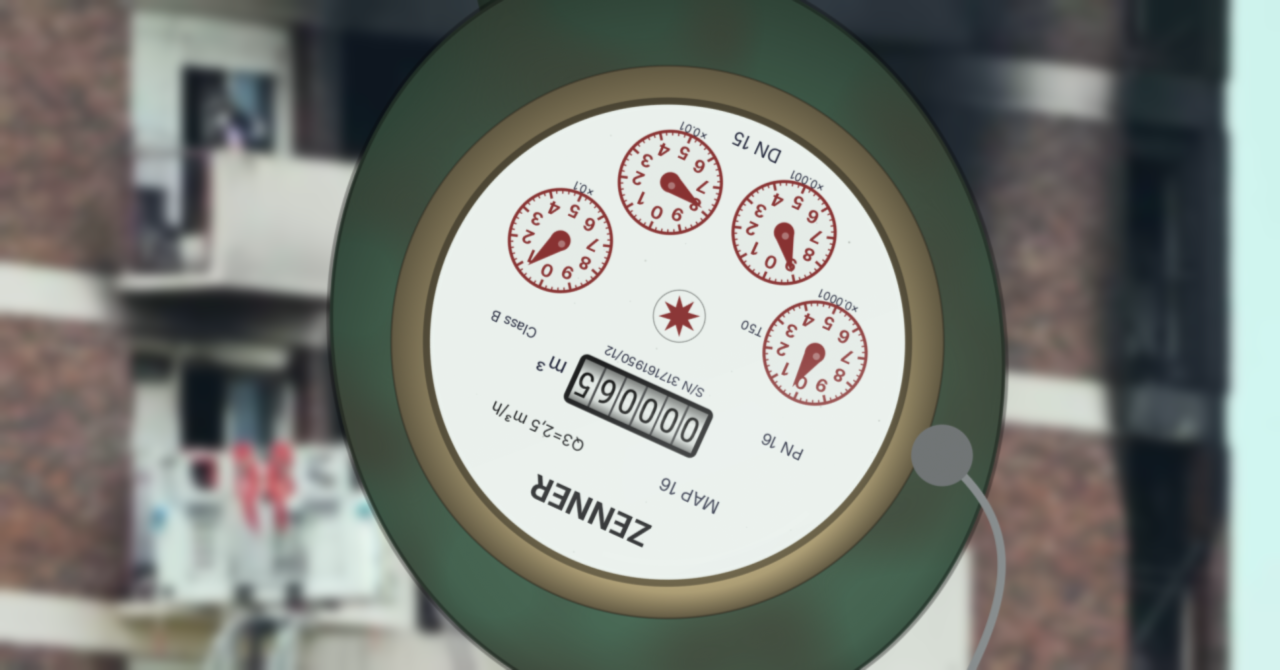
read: 65.0790 m³
